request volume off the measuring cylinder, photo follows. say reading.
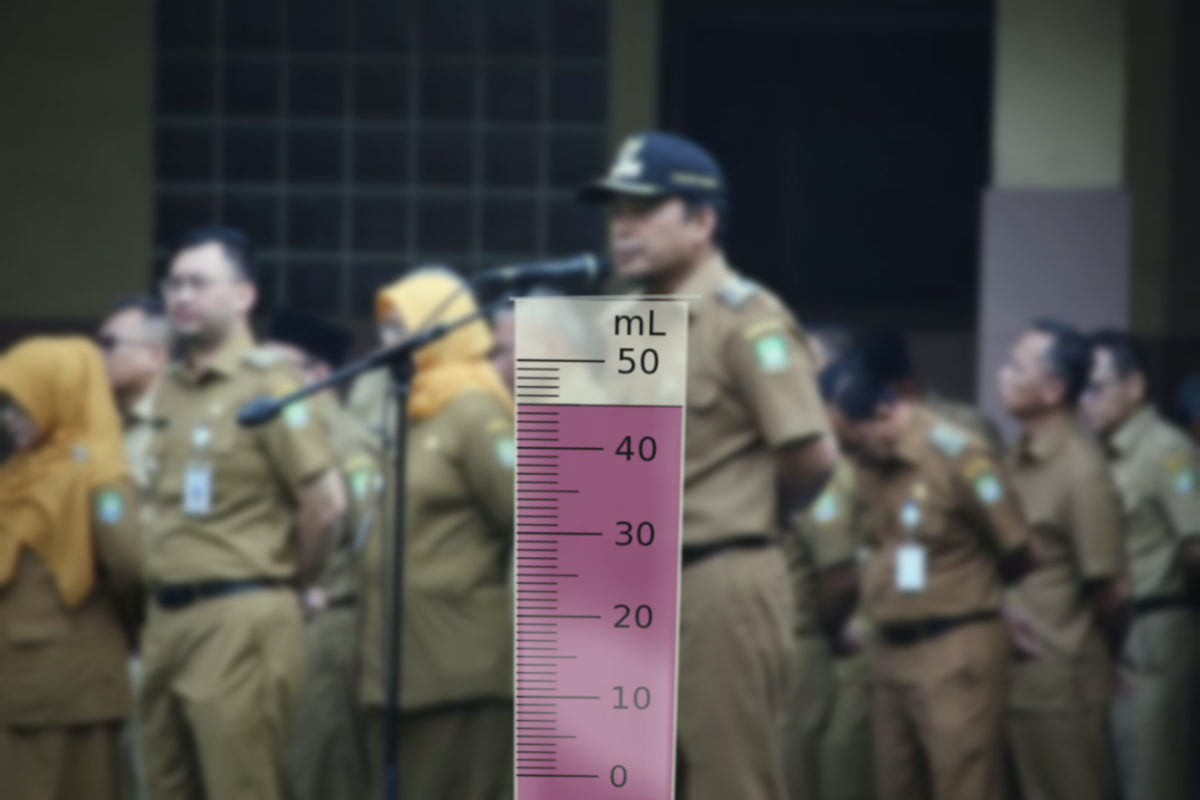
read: 45 mL
